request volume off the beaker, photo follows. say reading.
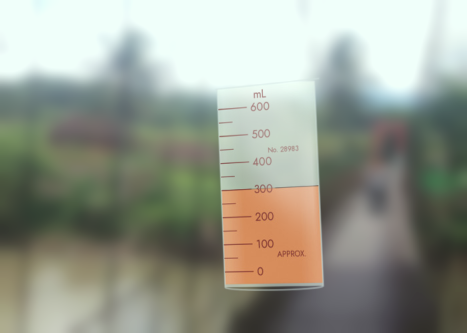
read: 300 mL
